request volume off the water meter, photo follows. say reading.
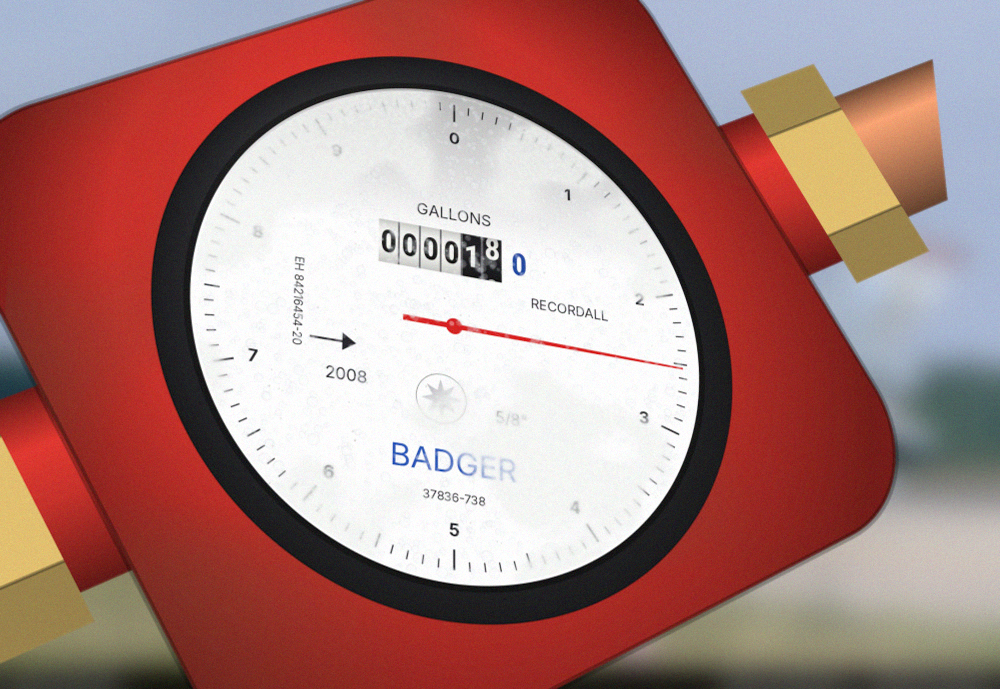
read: 182.5 gal
